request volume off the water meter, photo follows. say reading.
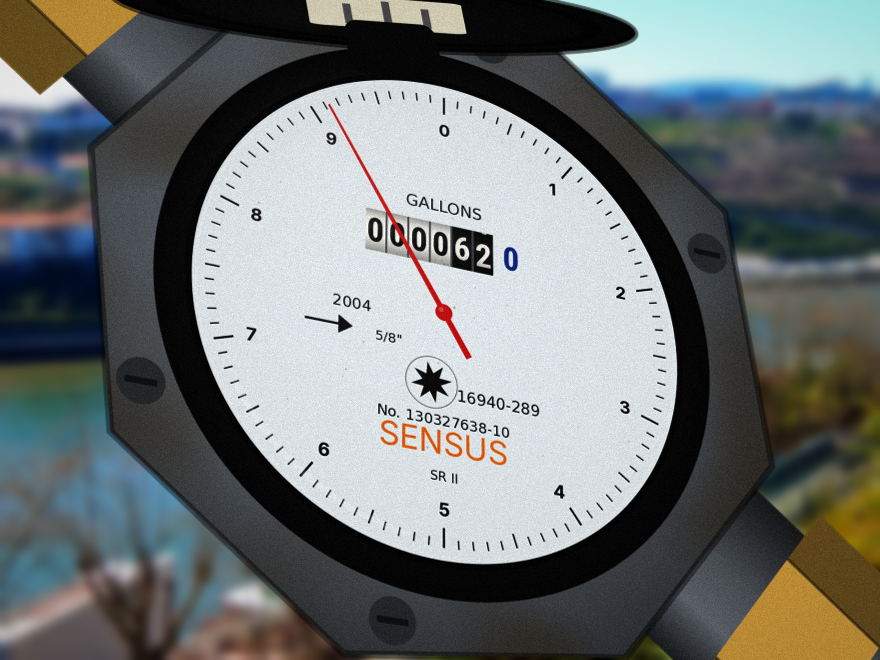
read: 619.1 gal
